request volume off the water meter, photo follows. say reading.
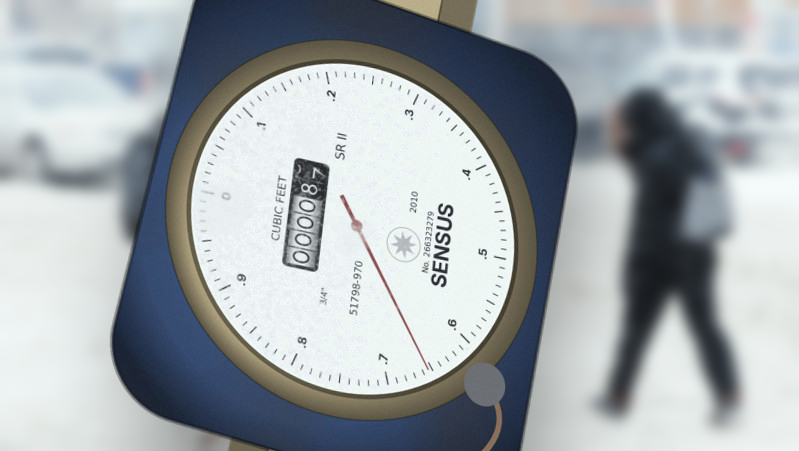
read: 86.65 ft³
